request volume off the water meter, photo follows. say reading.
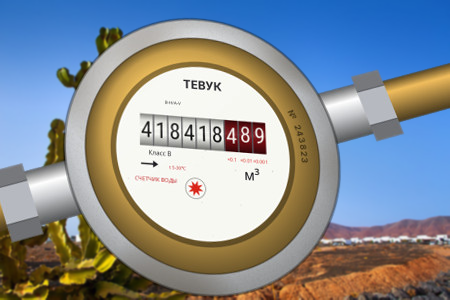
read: 418418.489 m³
